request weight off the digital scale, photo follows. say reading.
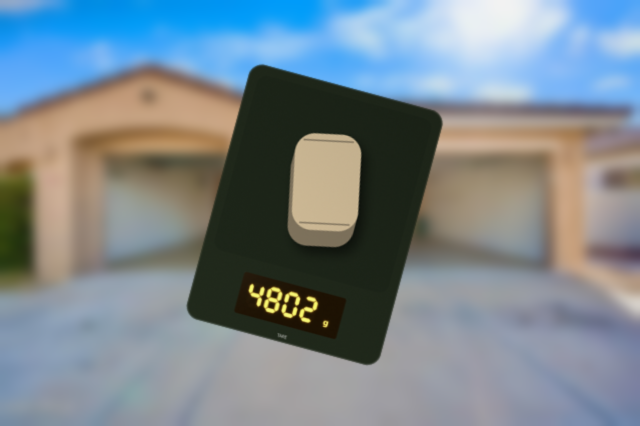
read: 4802 g
